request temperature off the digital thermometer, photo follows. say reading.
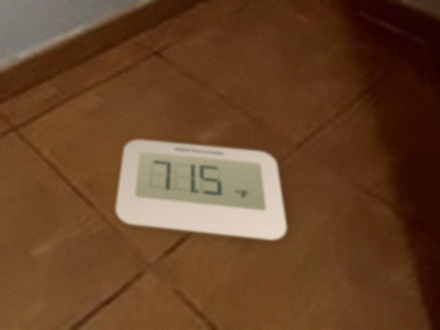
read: 71.5 °F
